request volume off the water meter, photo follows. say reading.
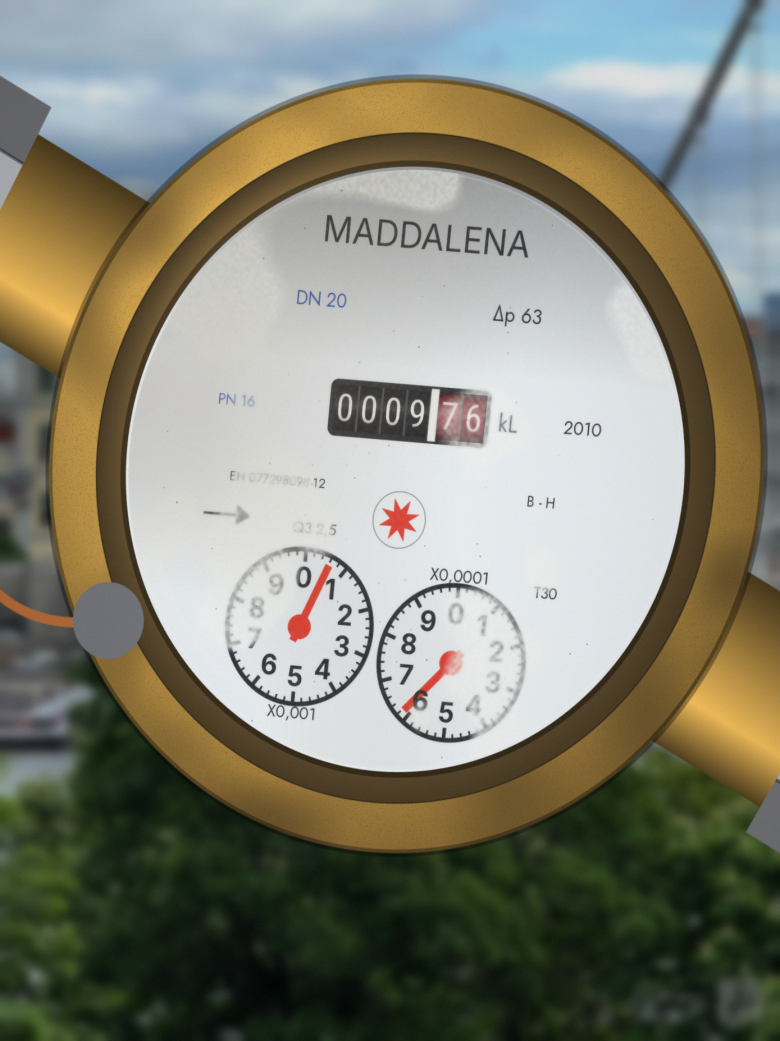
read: 9.7606 kL
